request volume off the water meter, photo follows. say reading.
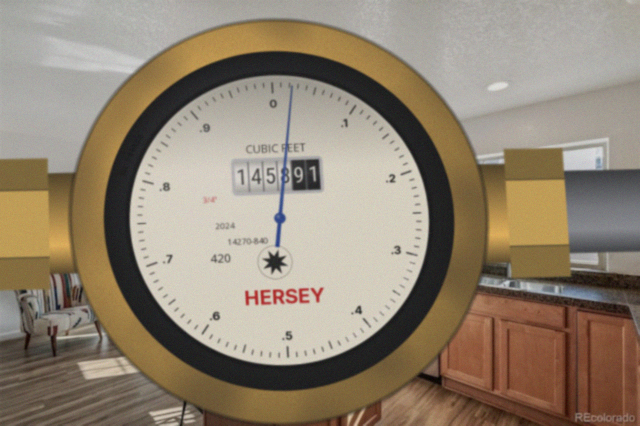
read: 145891.02 ft³
